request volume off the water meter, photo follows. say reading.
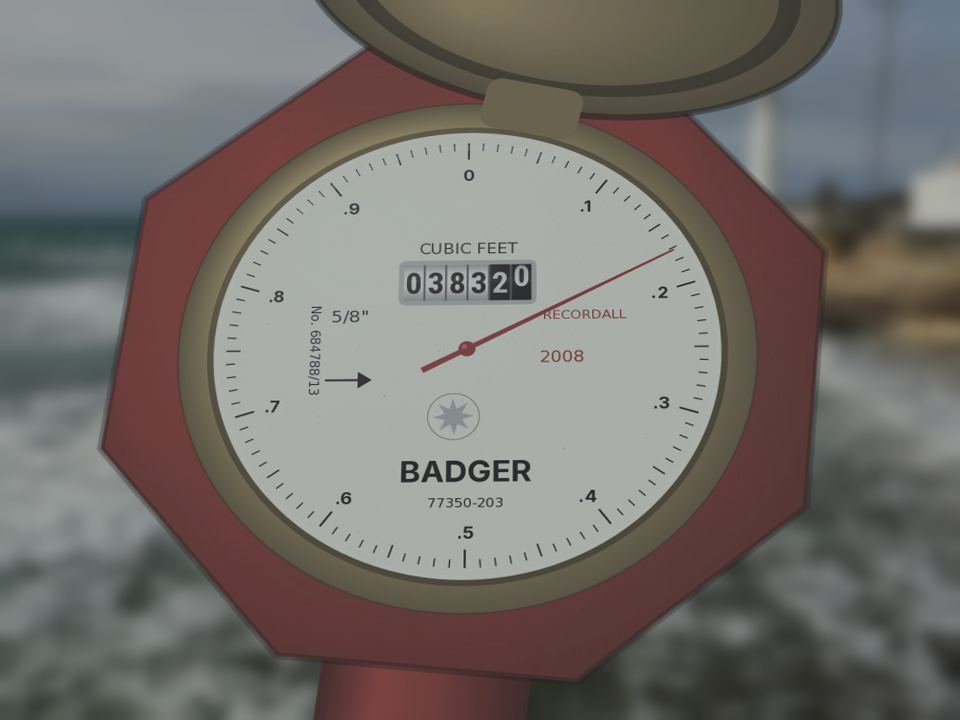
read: 38320.17 ft³
